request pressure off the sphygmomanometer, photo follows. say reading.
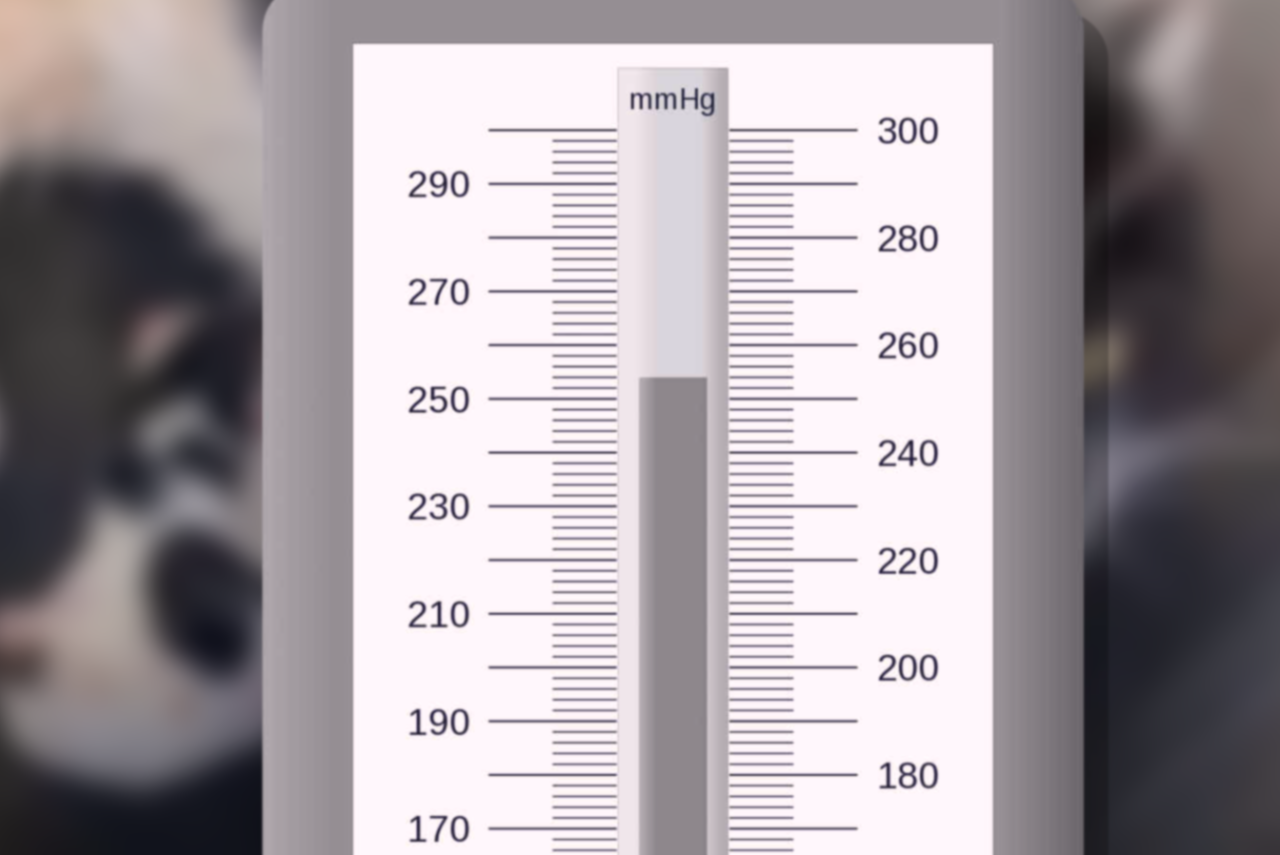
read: 254 mmHg
